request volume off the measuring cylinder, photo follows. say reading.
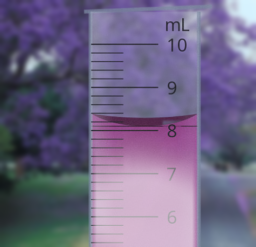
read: 8.1 mL
